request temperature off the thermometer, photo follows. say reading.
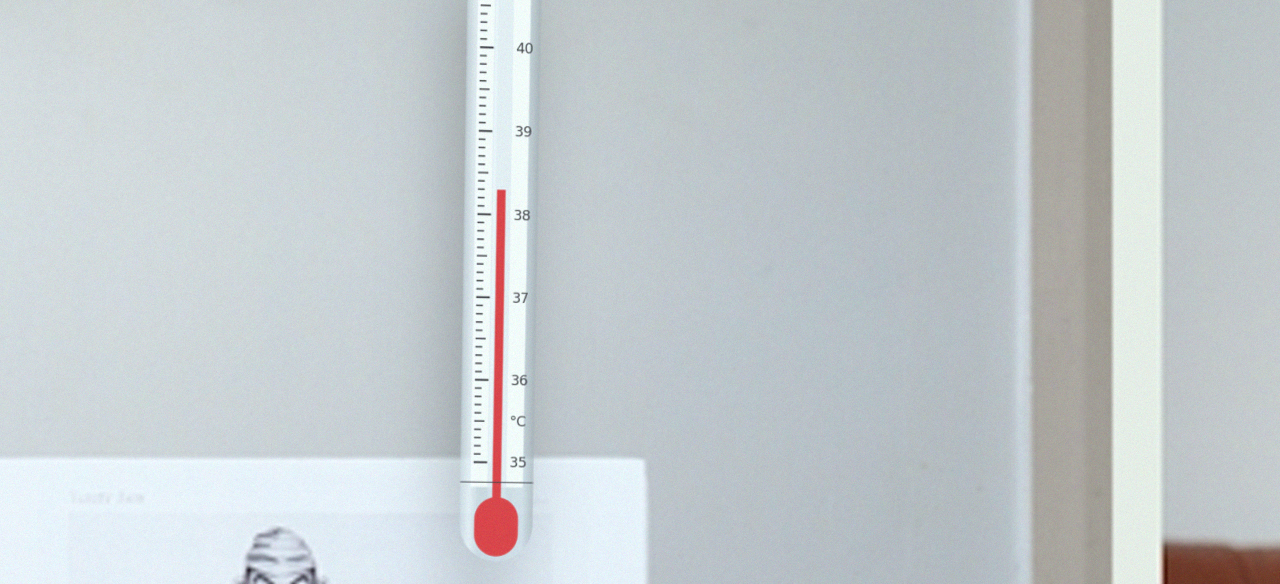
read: 38.3 °C
